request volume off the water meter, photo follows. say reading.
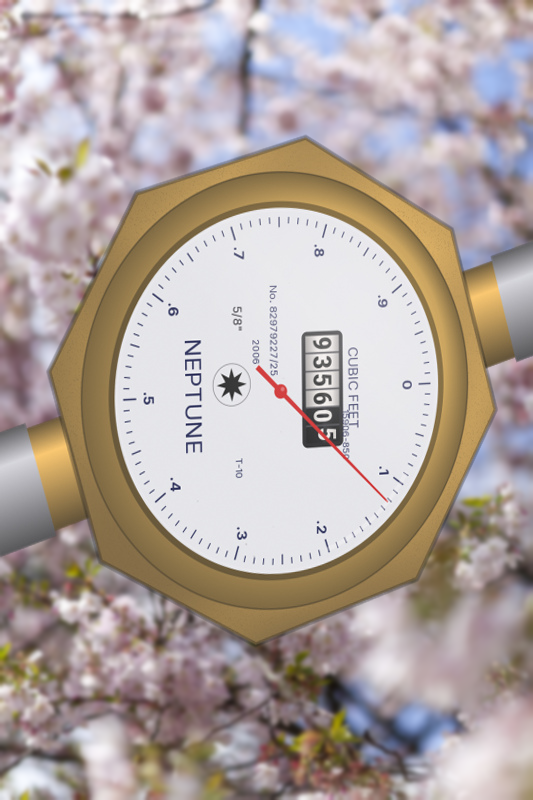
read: 935605.12 ft³
